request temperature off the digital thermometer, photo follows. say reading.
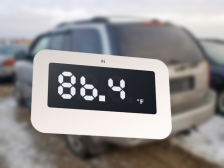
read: 86.4 °F
